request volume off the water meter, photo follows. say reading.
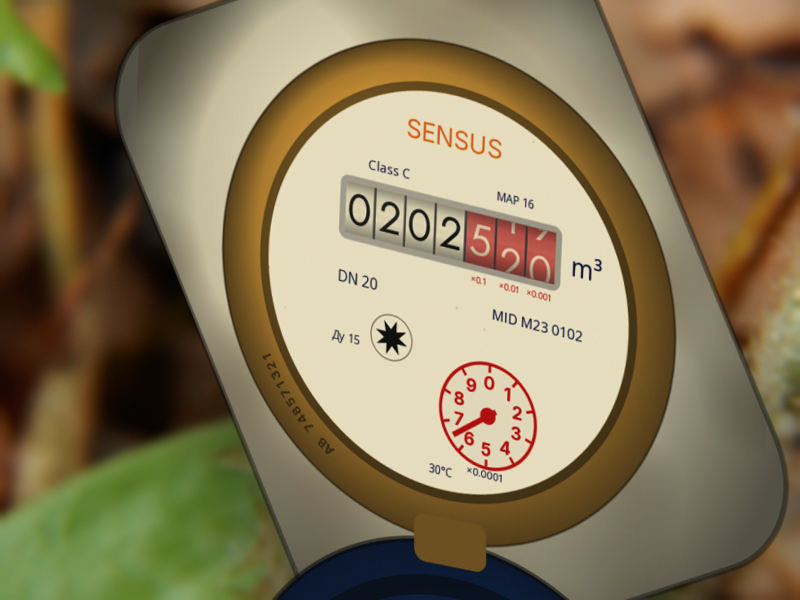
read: 202.5196 m³
